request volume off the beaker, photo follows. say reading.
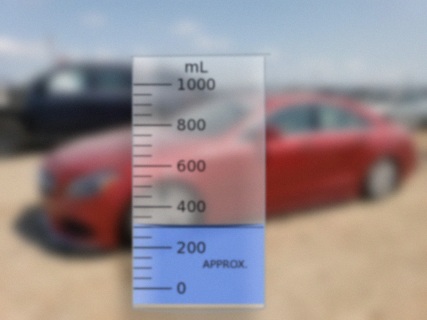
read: 300 mL
